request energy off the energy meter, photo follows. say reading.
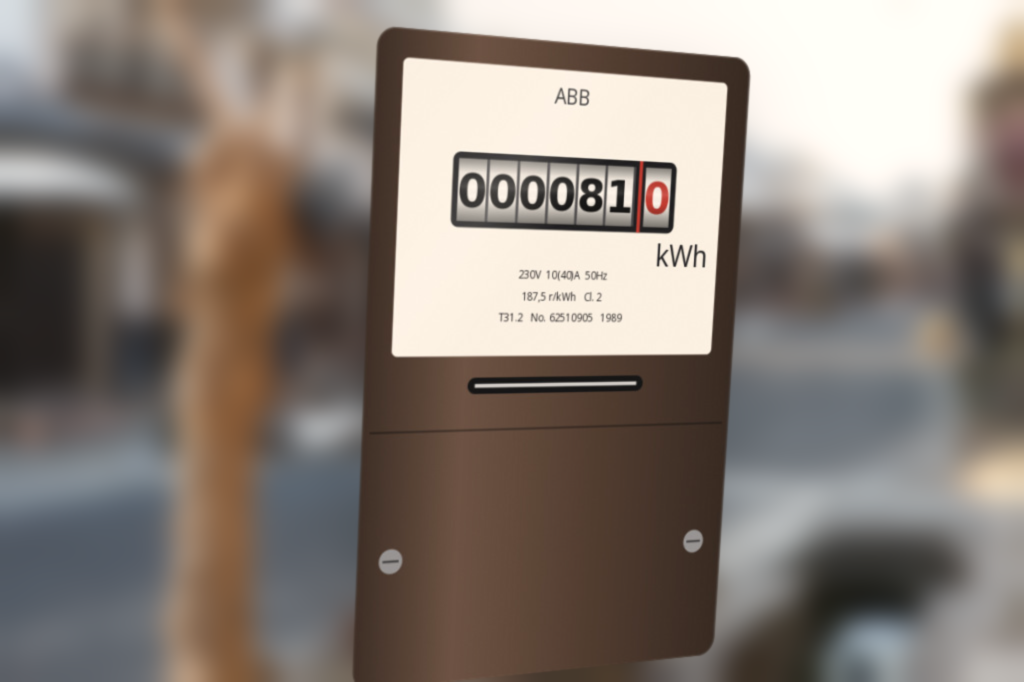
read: 81.0 kWh
